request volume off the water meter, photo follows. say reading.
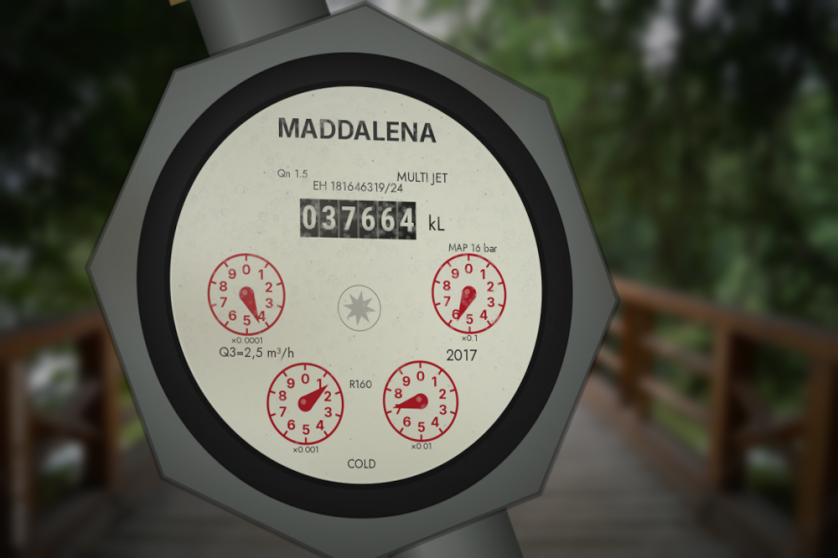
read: 37664.5714 kL
